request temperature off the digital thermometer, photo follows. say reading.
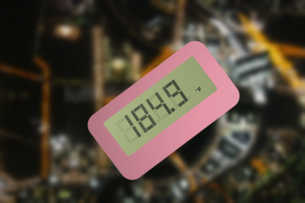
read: 184.9 °F
